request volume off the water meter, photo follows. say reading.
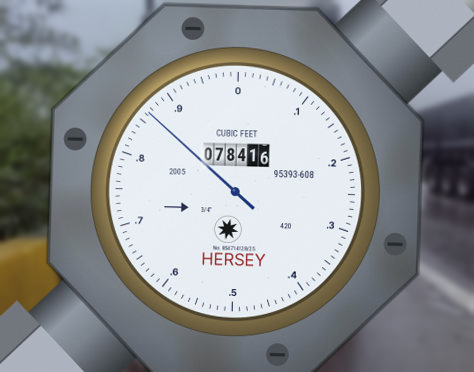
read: 78415.86 ft³
